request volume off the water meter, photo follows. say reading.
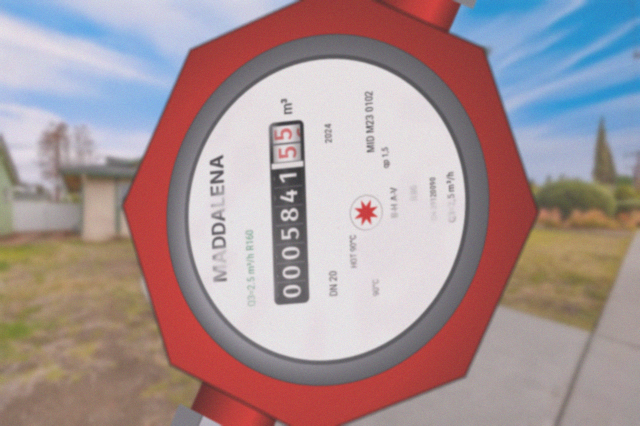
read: 5841.55 m³
